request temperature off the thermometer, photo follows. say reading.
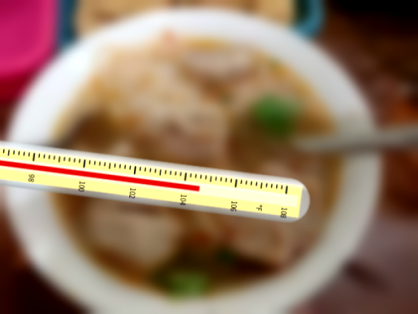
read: 104.6 °F
